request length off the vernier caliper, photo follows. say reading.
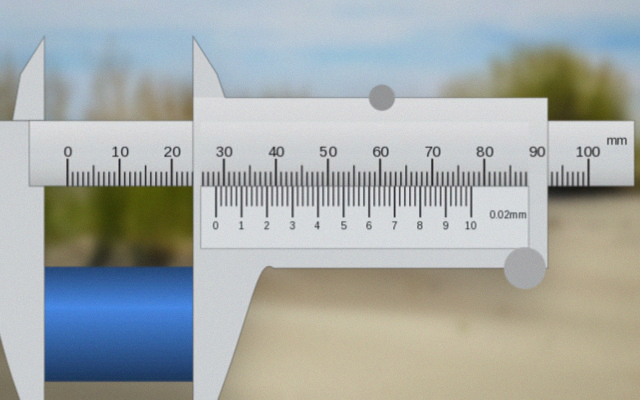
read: 28.5 mm
